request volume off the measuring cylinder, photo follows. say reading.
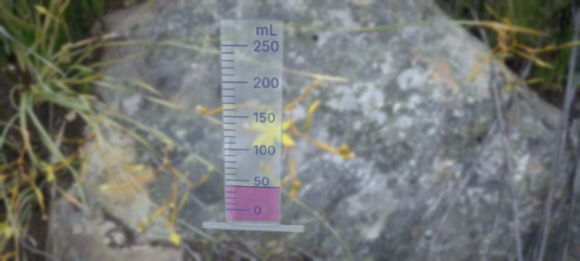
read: 40 mL
